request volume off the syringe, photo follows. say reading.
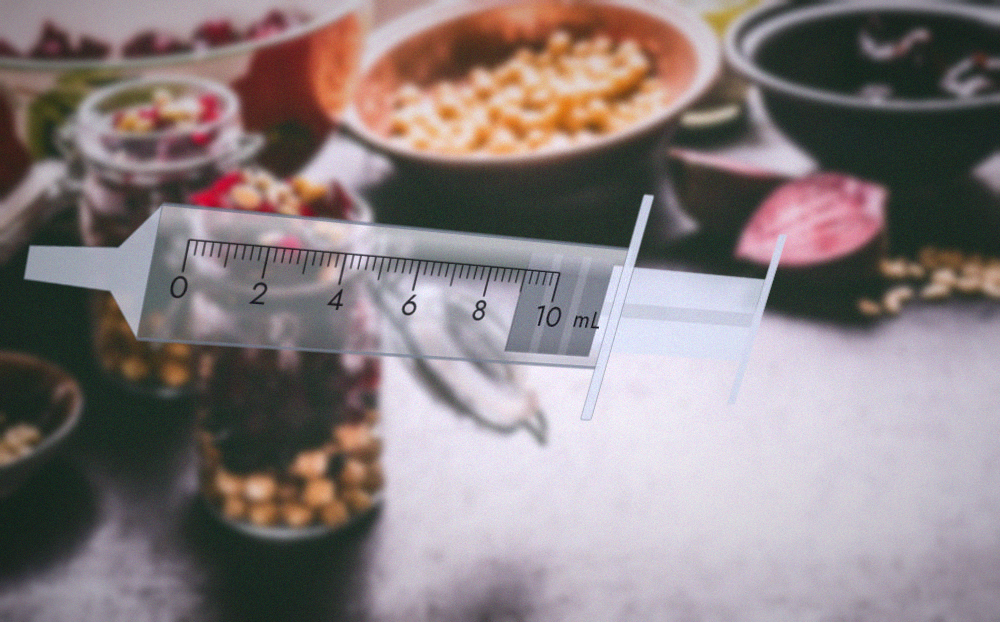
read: 9 mL
